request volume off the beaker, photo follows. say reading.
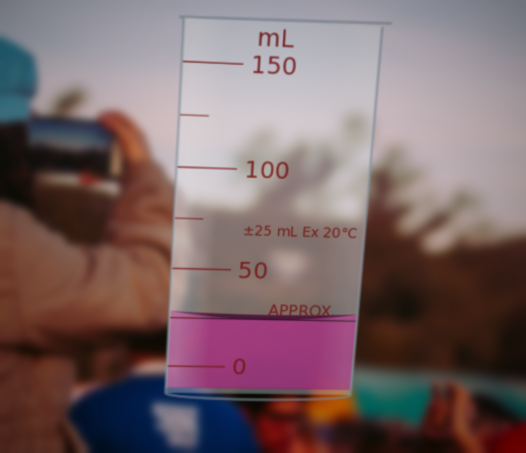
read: 25 mL
